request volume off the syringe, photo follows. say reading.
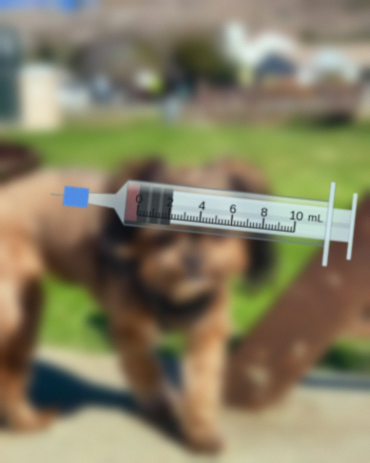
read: 0 mL
